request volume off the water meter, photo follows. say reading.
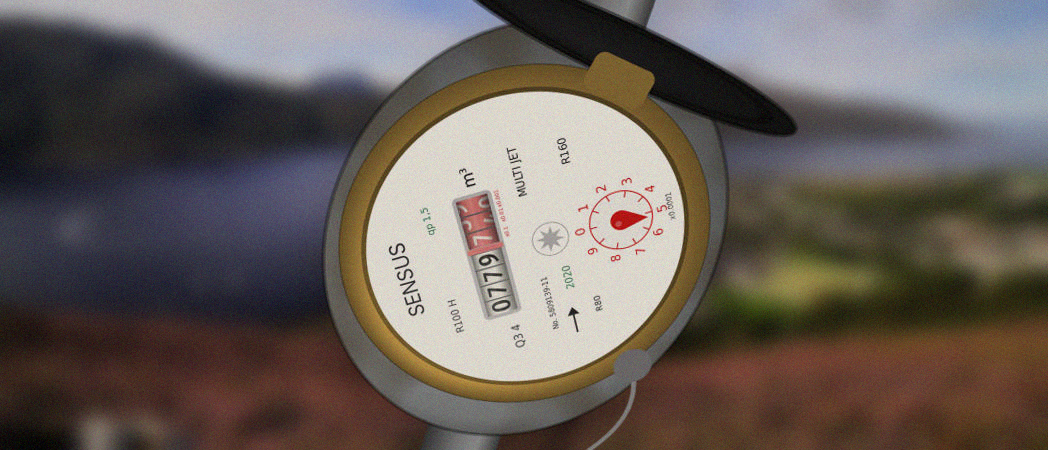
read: 779.7395 m³
